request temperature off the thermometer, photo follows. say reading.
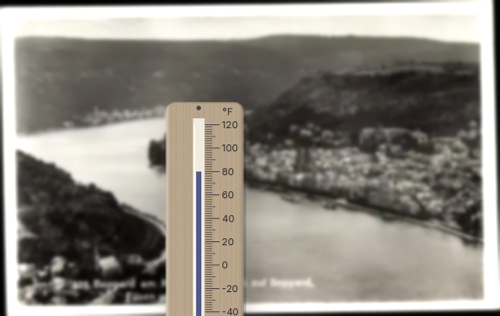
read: 80 °F
